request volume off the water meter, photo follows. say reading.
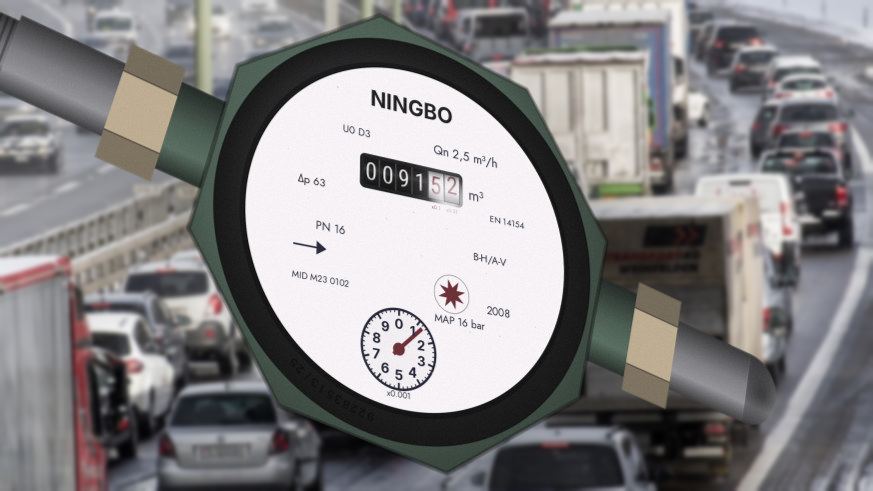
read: 91.521 m³
